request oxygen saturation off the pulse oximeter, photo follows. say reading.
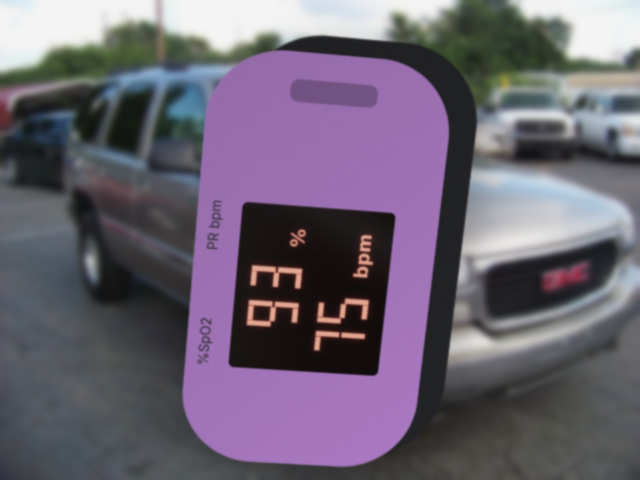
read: 93 %
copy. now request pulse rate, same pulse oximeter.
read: 75 bpm
